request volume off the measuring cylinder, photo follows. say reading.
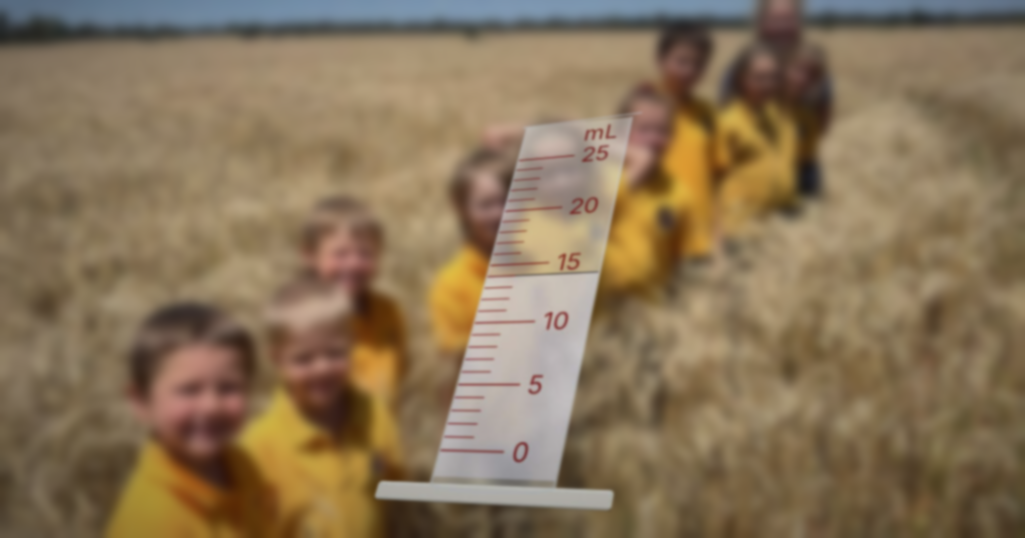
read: 14 mL
